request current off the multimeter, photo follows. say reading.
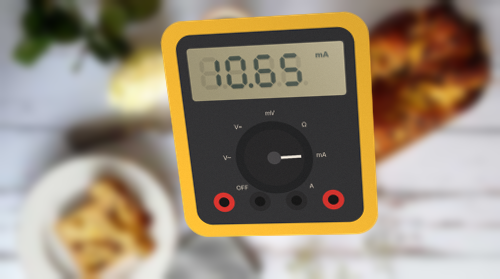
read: 10.65 mA
